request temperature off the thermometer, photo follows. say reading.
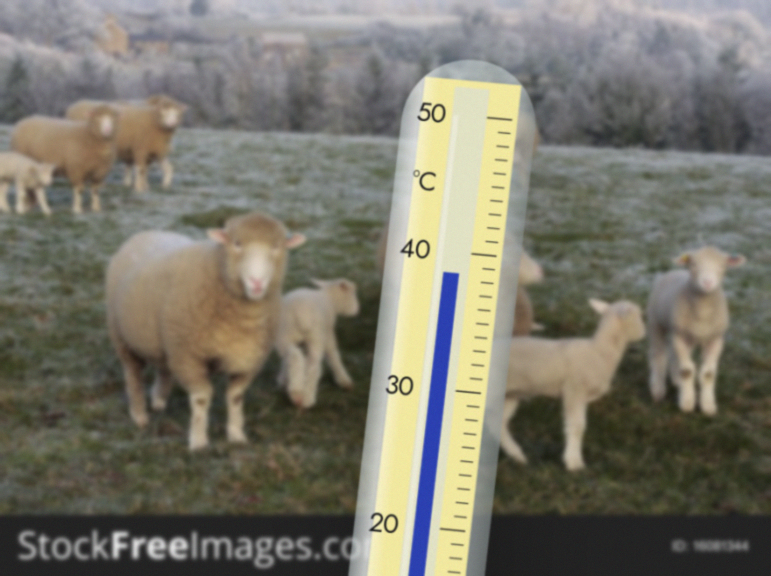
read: 38.5 °C
